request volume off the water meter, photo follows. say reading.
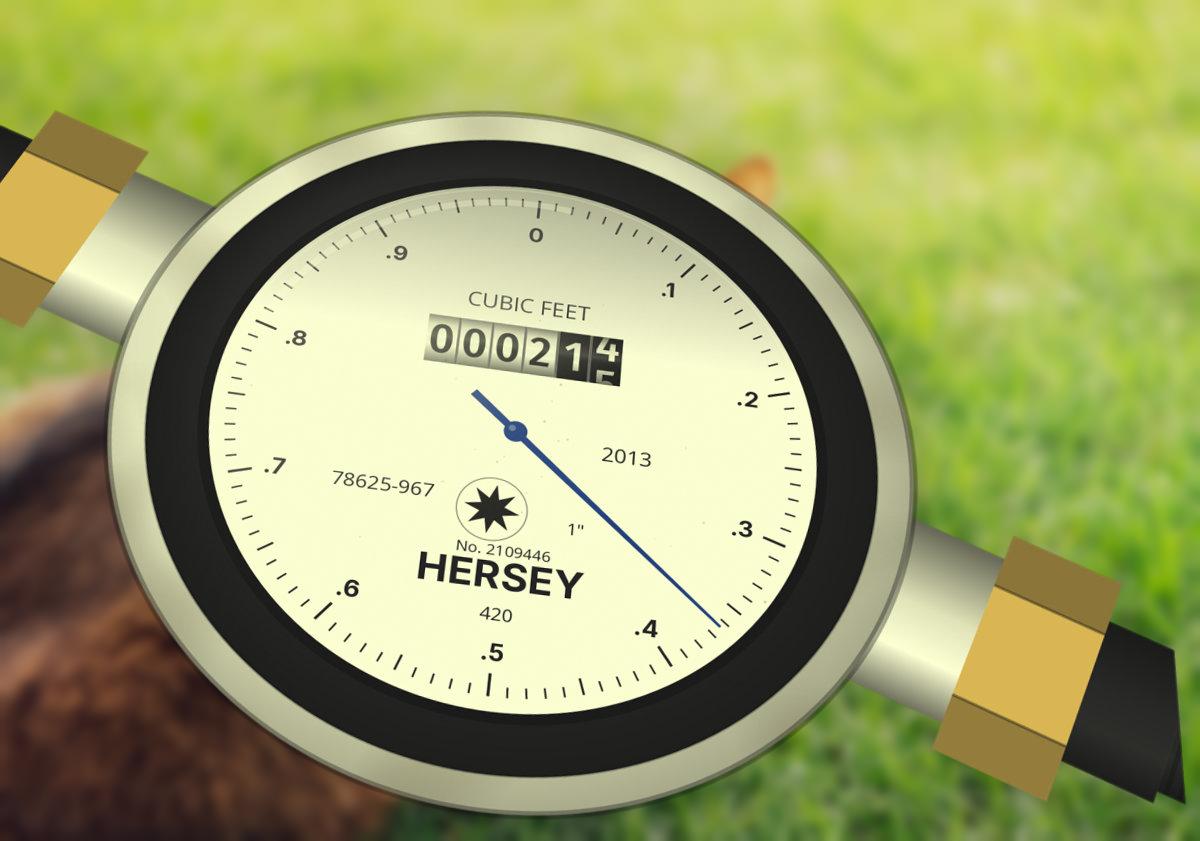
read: 214.36 ft³
